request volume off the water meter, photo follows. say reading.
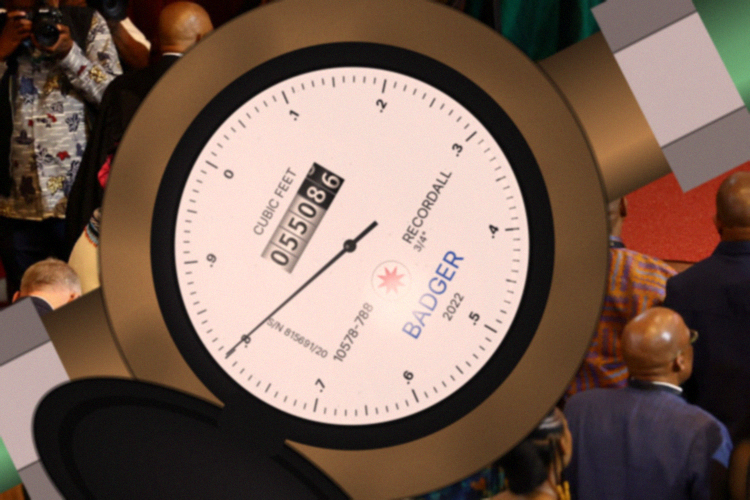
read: 55085.80 ft³
